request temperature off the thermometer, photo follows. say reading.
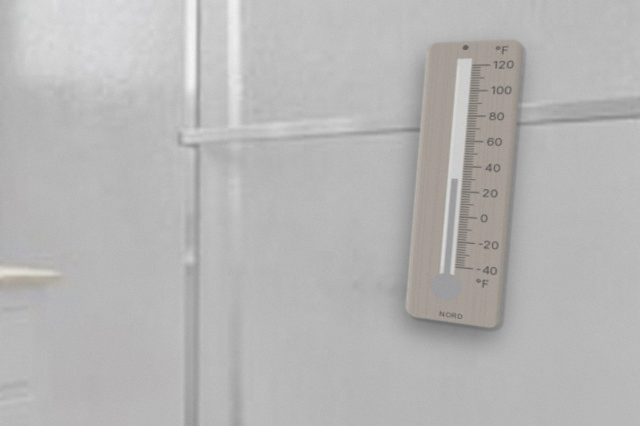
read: 30 °F
